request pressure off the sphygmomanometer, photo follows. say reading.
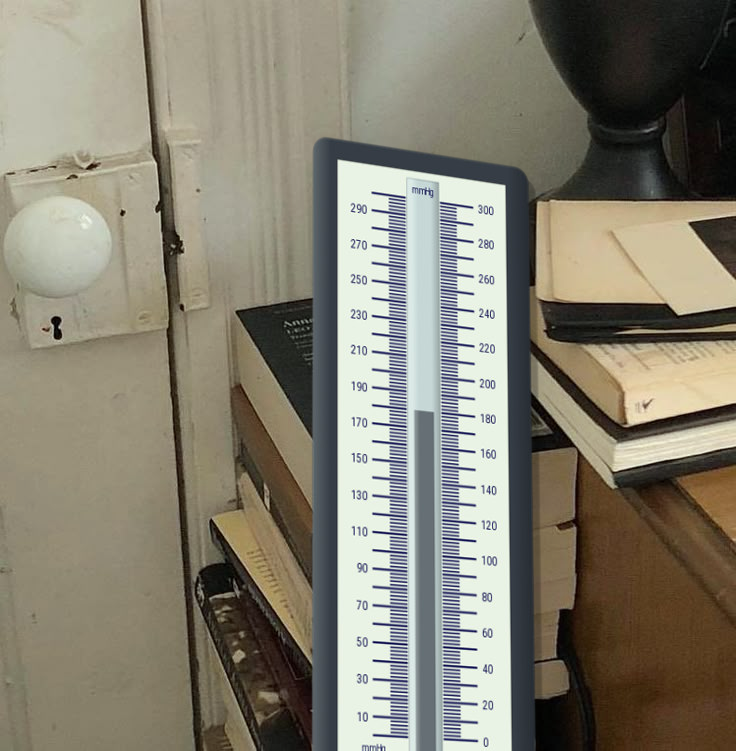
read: 180 mmHg
